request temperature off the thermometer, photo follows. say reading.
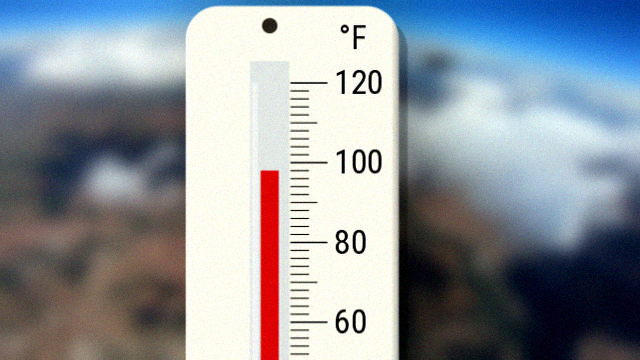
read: 98 °F
